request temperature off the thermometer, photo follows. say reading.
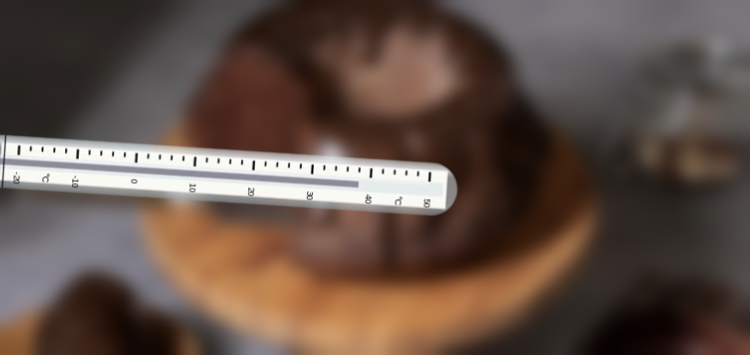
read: 38 °C
